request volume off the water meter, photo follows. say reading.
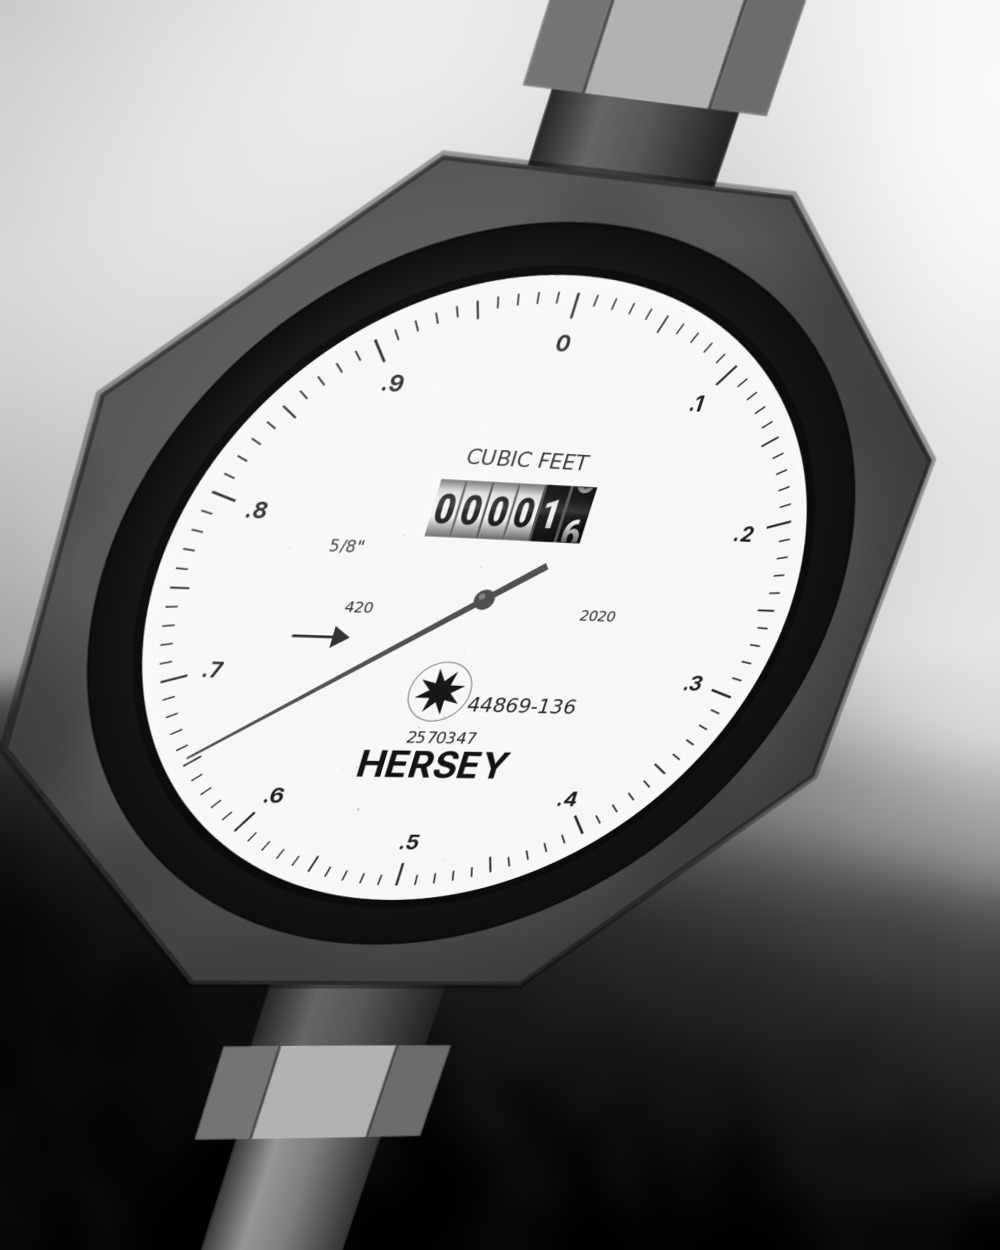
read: 15.65 ft³
